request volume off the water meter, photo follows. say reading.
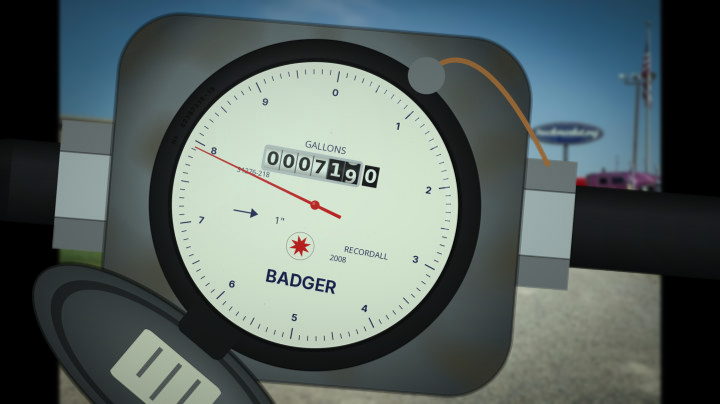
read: 7187.9 gal
